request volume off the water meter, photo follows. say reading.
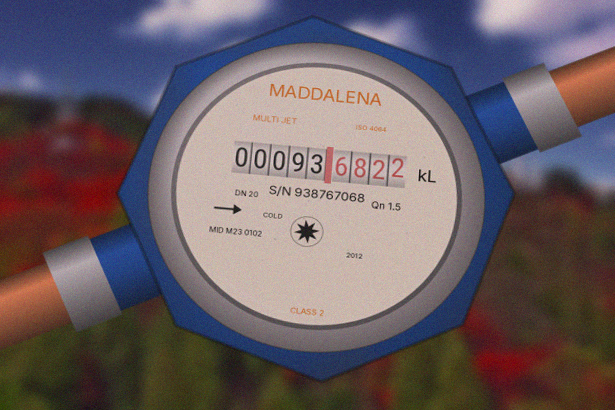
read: 93.6822 kL
